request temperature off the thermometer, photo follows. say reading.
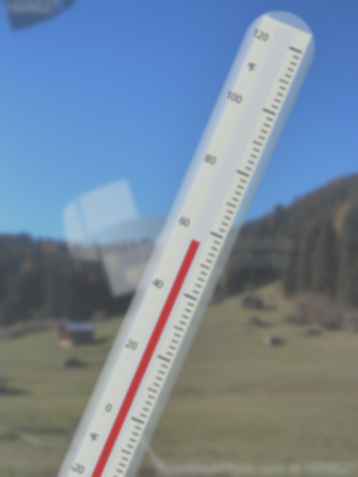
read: 56 °F
